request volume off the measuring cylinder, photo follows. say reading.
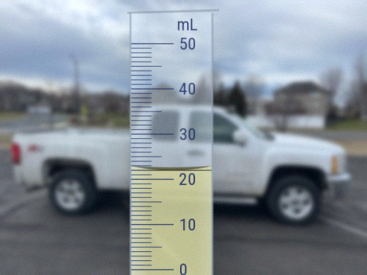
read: 22 mL
